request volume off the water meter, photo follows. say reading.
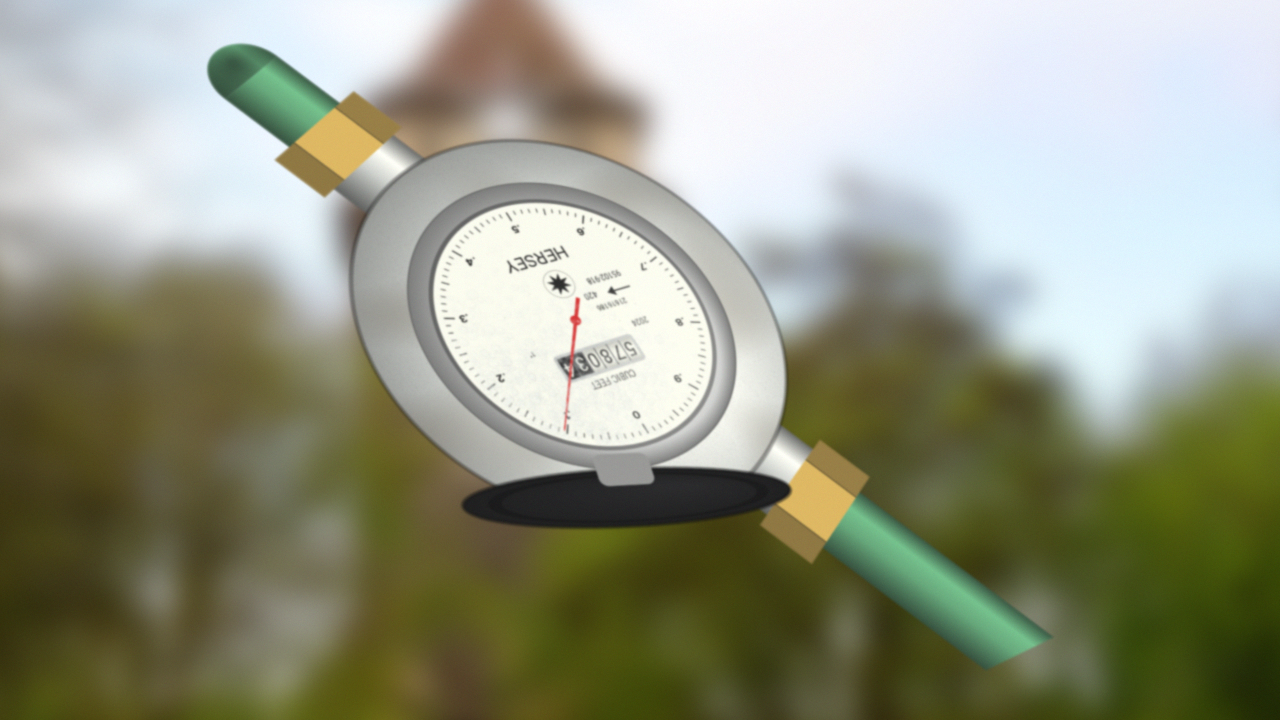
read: 578034.10 ft³
